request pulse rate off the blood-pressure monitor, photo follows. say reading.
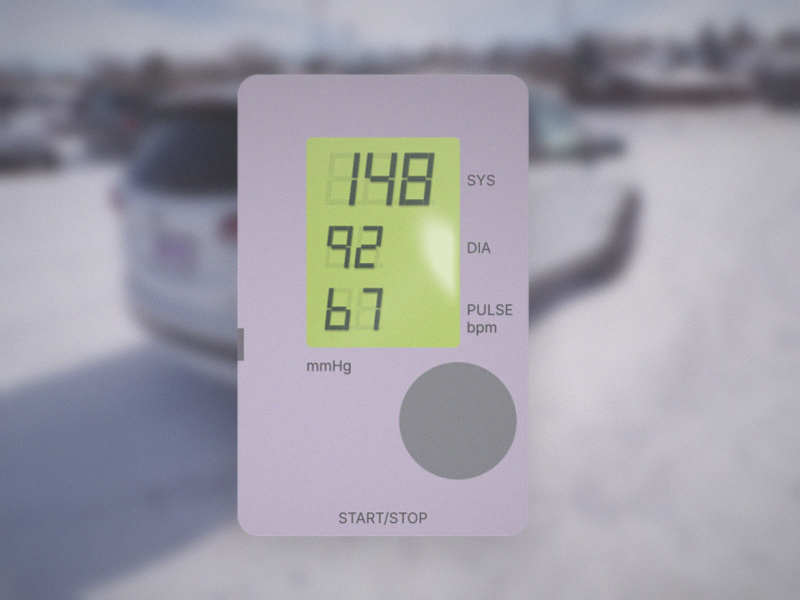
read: 67 bpm
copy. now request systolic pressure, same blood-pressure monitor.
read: 148 mmHg
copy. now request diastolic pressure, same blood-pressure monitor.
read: 92 mmHg
